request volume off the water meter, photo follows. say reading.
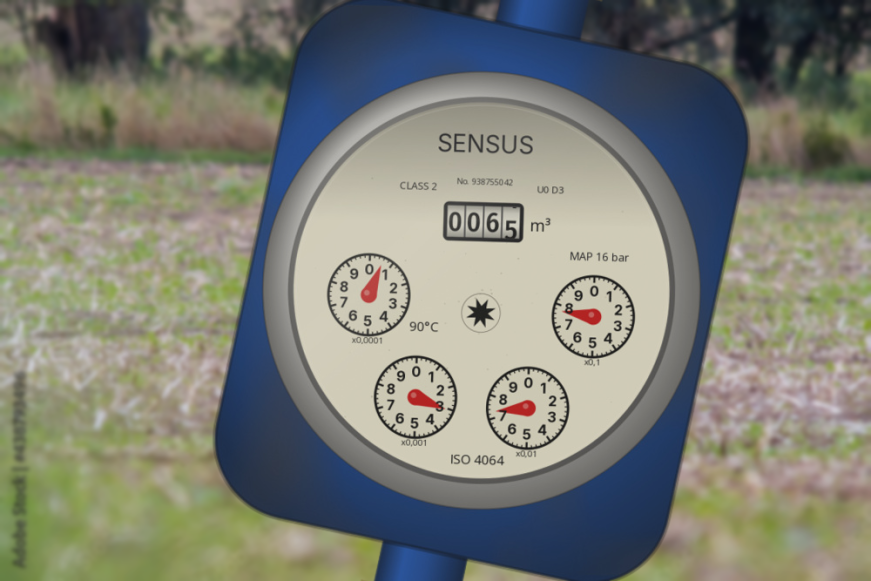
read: 64.7730 m³
